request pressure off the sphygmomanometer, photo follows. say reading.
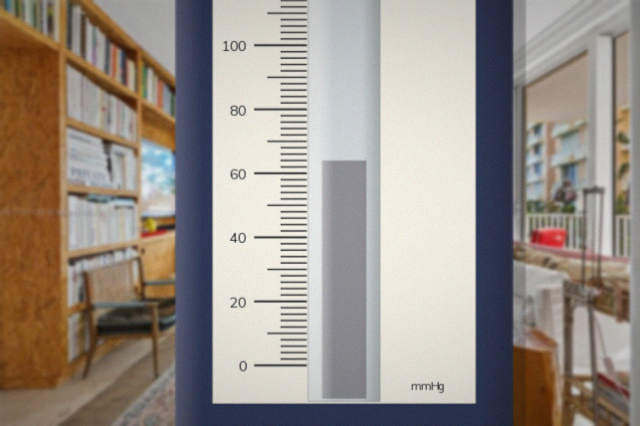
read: 64 mmHg
